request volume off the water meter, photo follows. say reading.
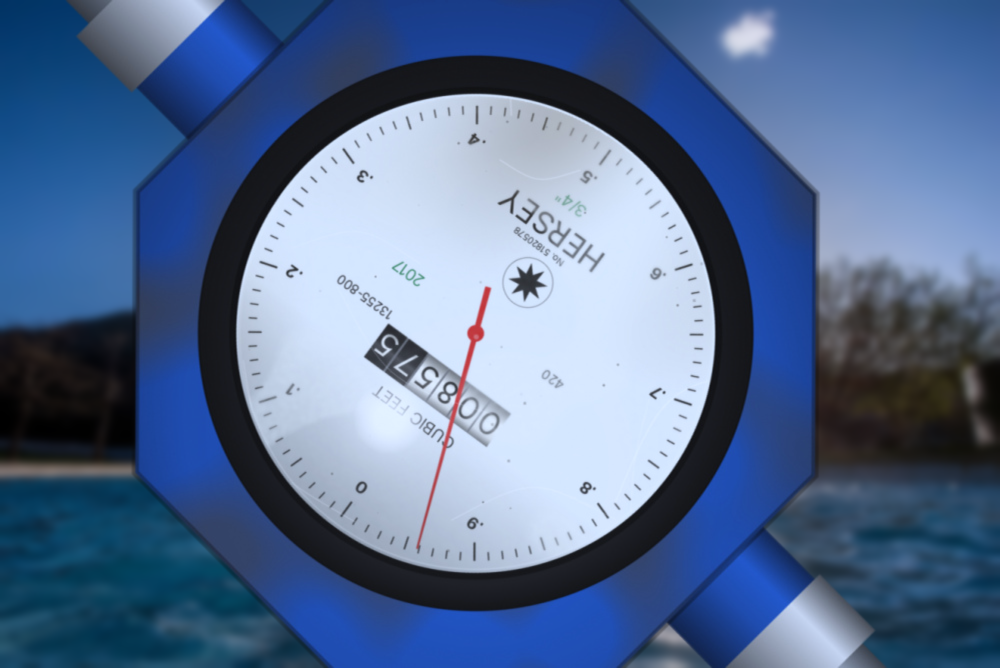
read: 8574.94 ft³
